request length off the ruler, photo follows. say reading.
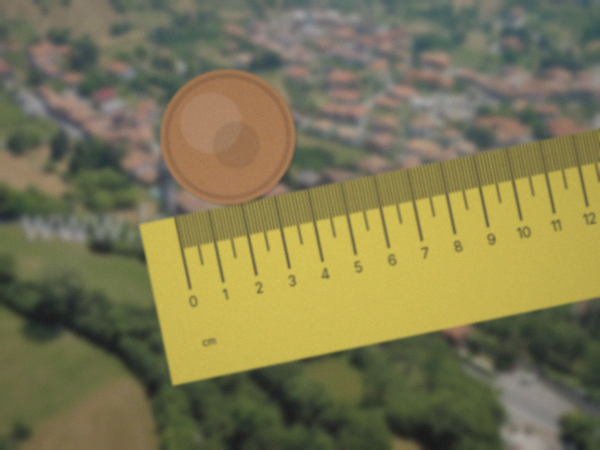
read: 4 cm
